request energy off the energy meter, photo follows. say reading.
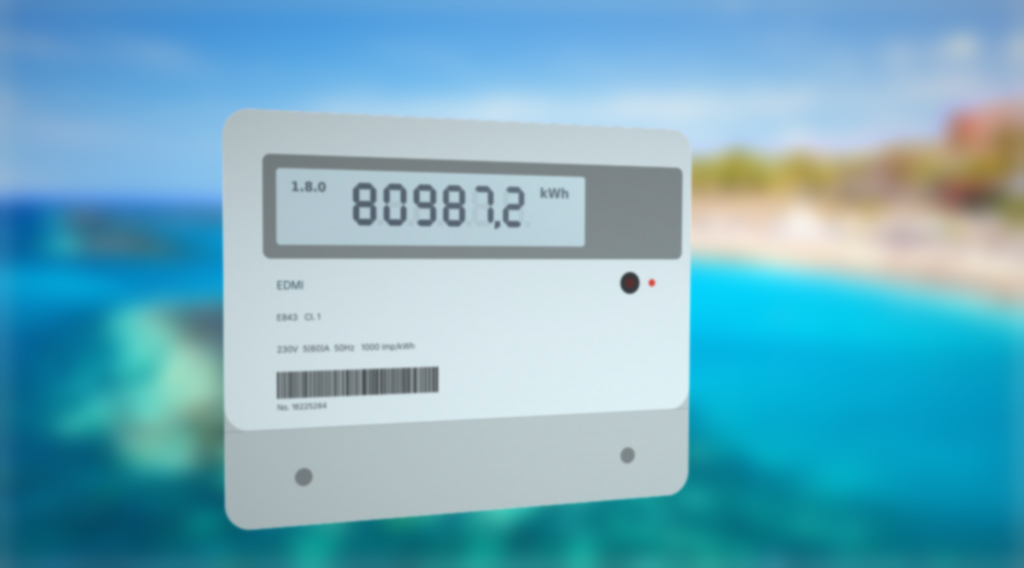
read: 80987.2 kWh
